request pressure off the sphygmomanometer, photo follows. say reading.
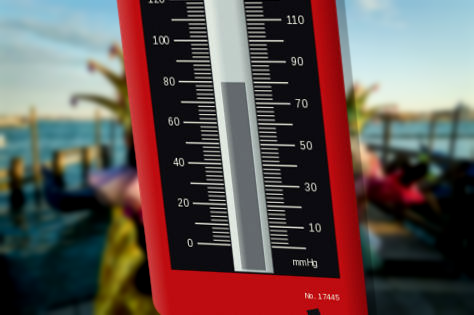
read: 80 mmHg
